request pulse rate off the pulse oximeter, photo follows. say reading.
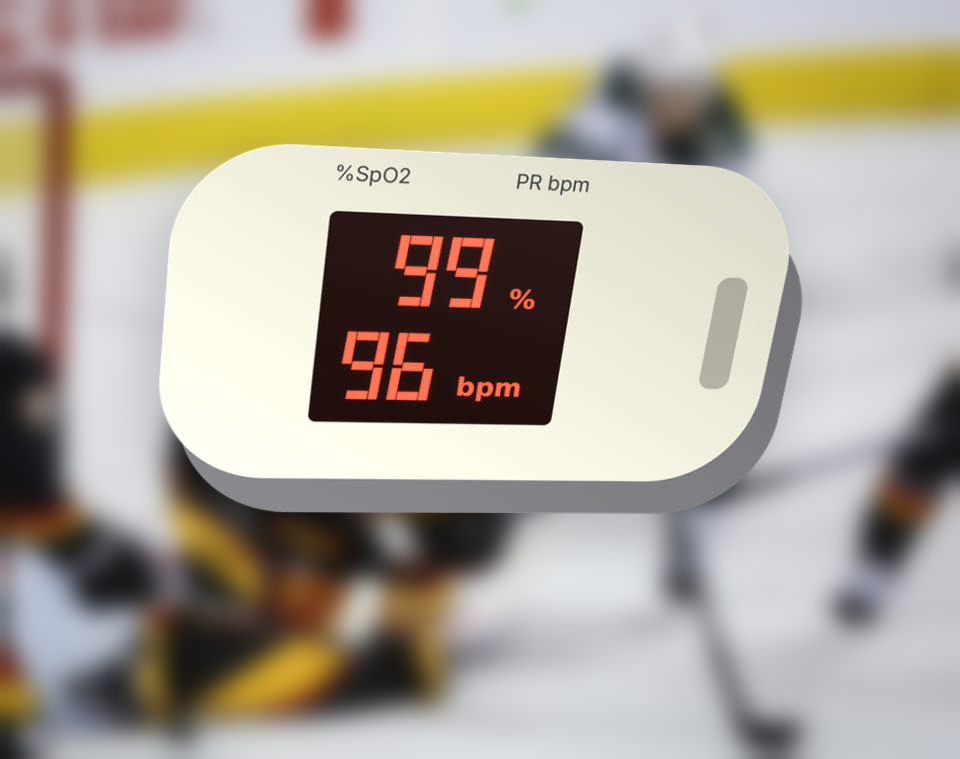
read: 96 bpm
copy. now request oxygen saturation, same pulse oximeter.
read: 99 %
